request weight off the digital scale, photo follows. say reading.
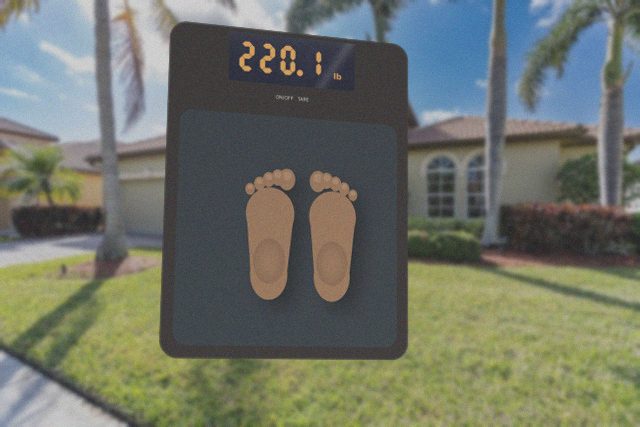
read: 220.1 lb
